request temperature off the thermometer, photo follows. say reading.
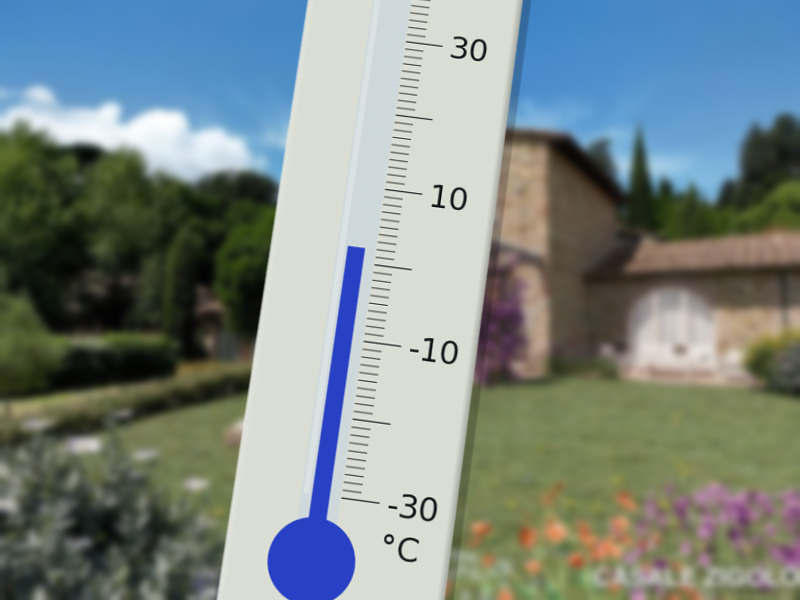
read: 2 °C
